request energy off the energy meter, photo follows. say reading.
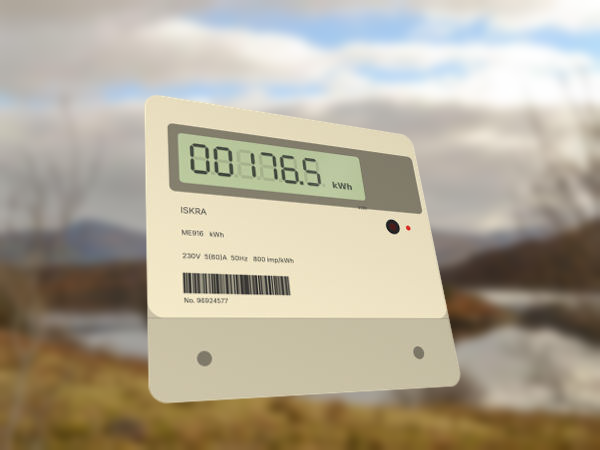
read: 176.5 kWh
